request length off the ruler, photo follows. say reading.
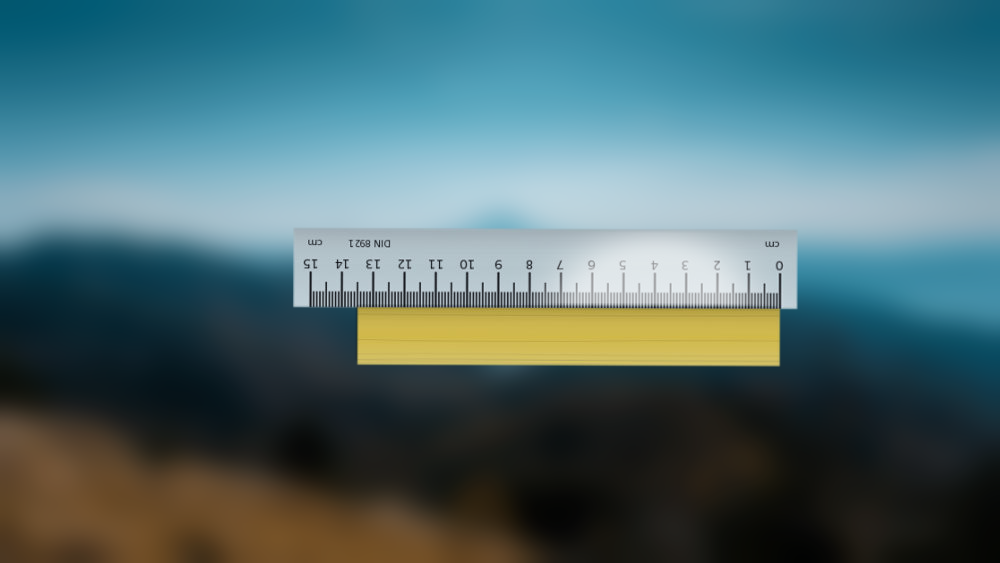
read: 13.5 cm
